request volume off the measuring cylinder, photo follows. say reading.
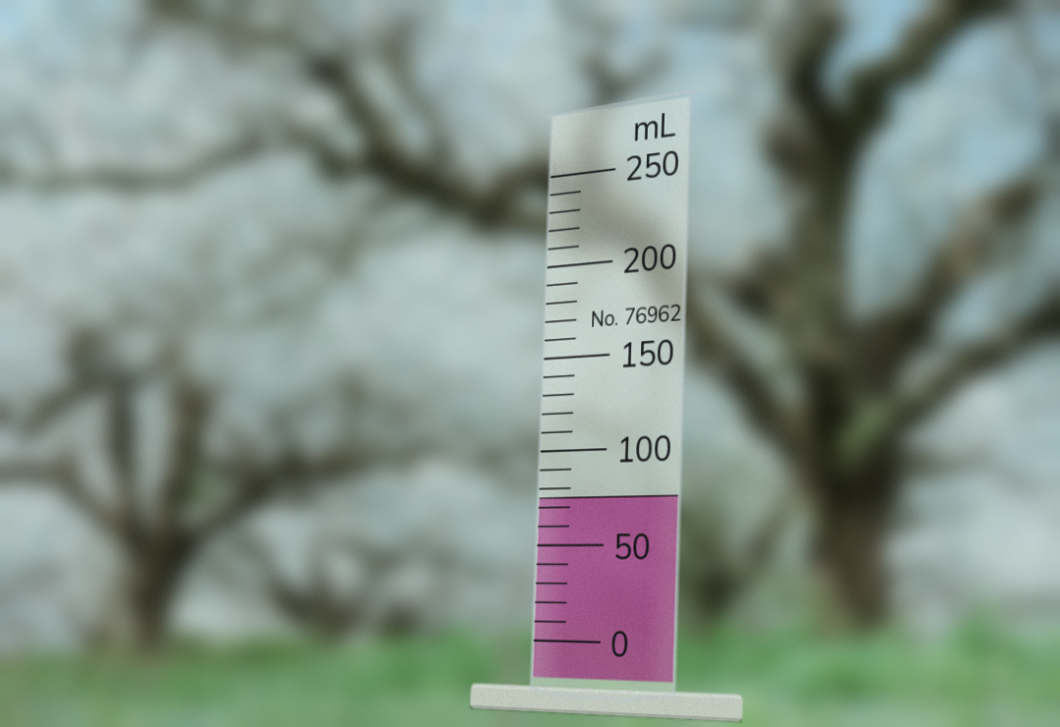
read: 75 mL
